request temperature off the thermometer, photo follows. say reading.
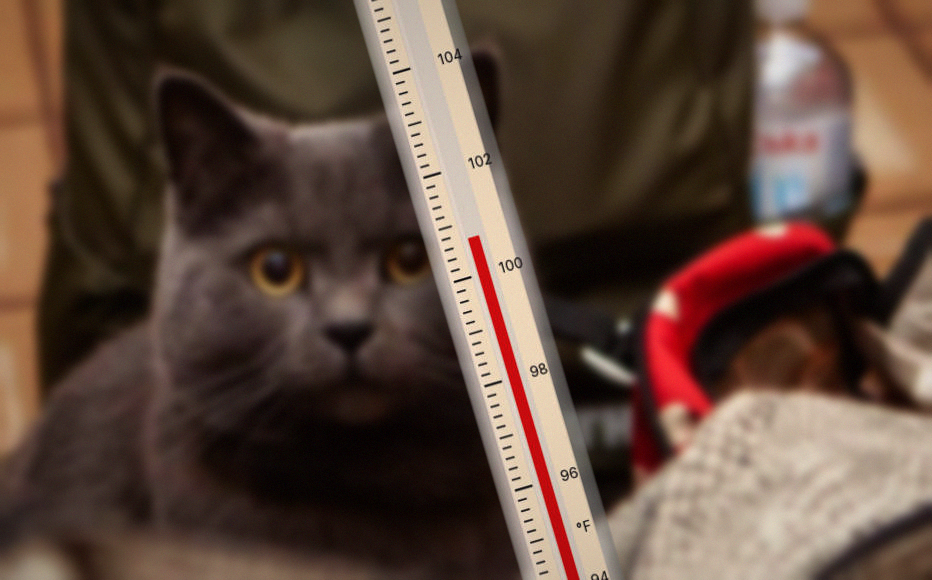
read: 100.7 °F
